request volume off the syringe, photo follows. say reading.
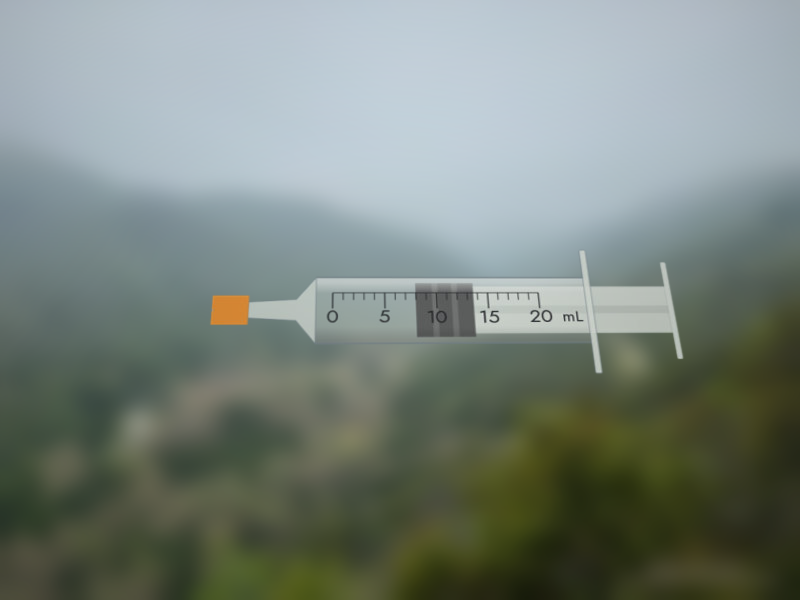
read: 8 mL
